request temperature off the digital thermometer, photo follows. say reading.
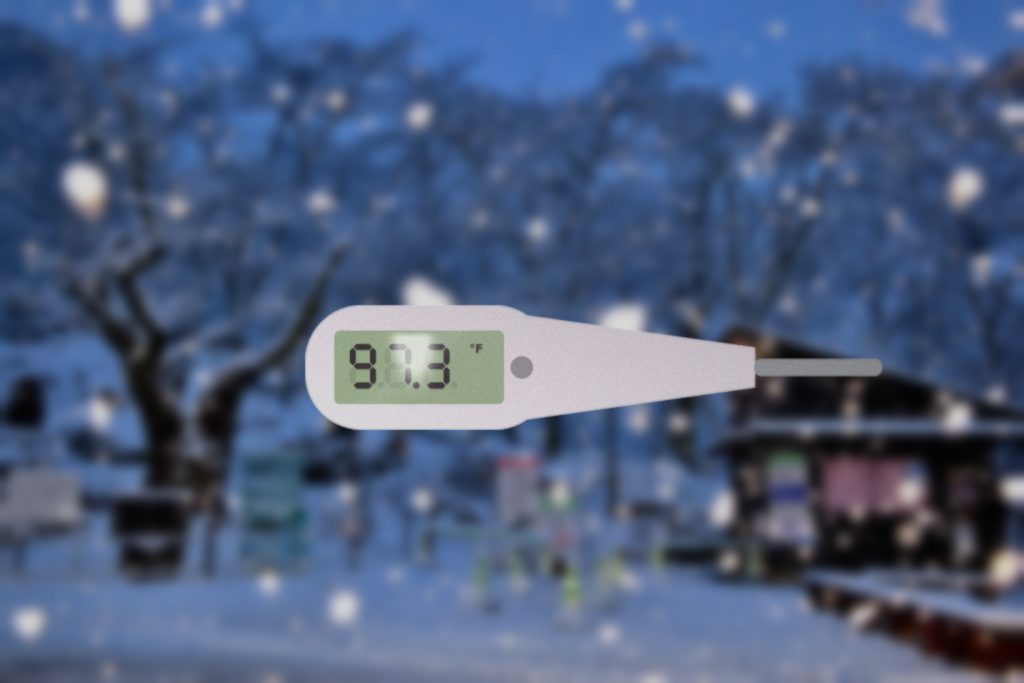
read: 97.3 °F
